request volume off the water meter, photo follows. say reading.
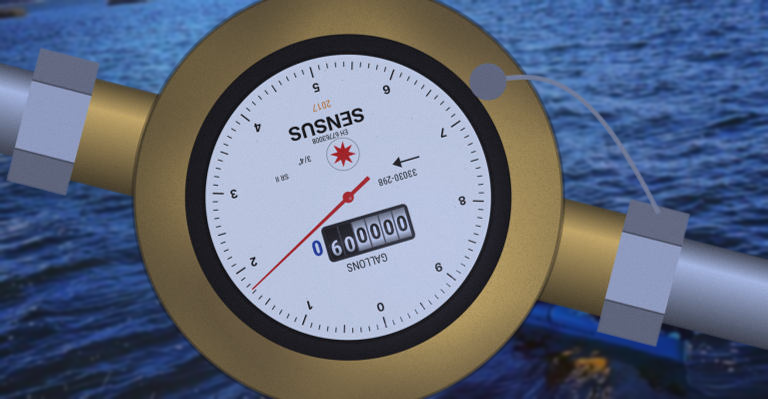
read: 91.7 gal
